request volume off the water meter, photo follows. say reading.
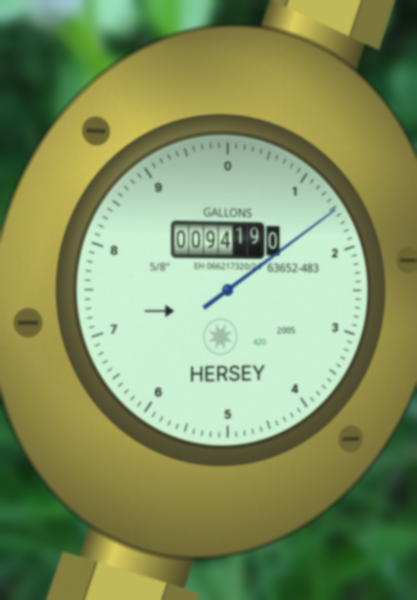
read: 94191.5 gal
